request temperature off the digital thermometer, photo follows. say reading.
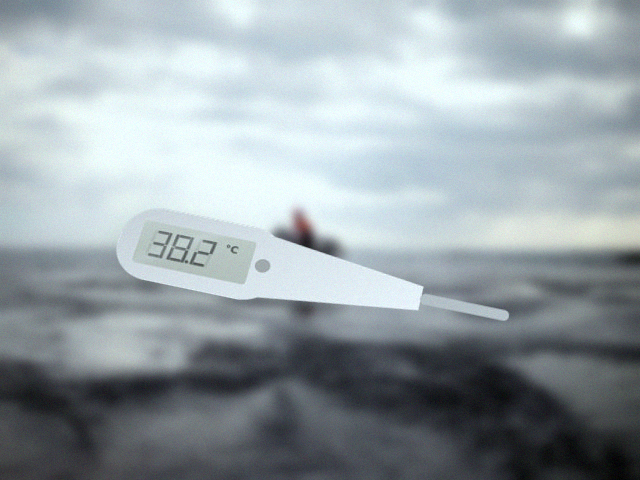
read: 38.2 °C
